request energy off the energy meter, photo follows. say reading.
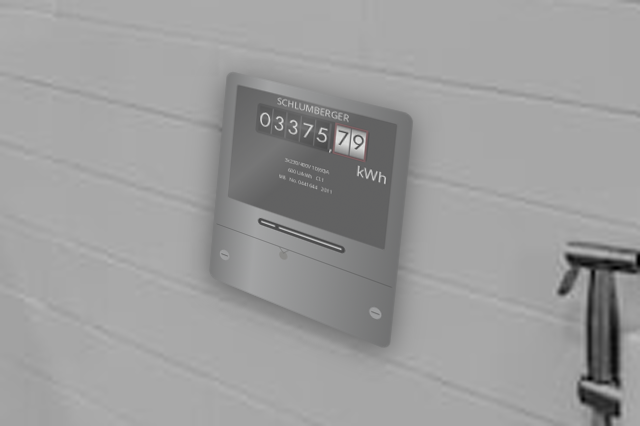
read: 3375.79 kWh
